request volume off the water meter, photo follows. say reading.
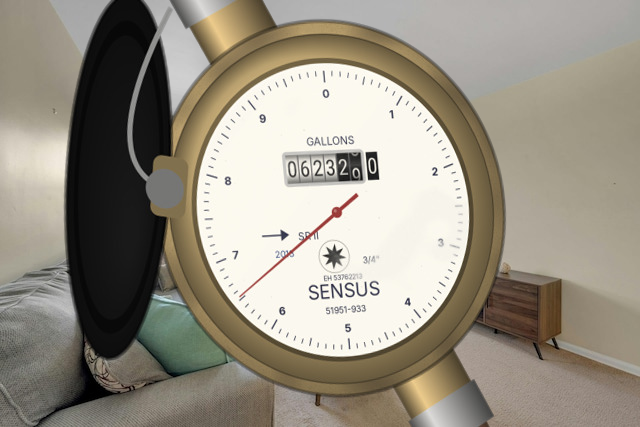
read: 623286.5 gal
